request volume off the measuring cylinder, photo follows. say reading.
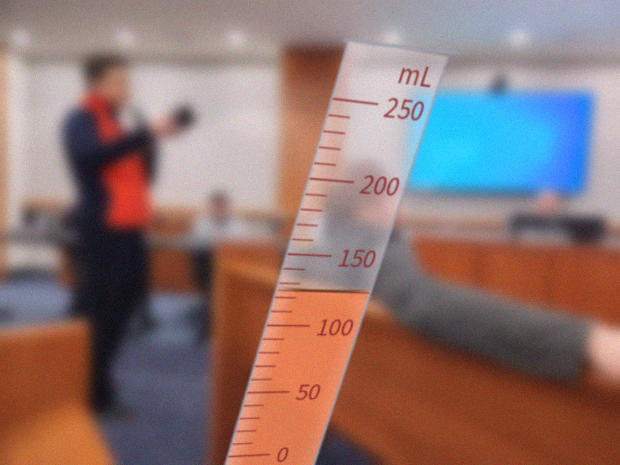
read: 125 mL
